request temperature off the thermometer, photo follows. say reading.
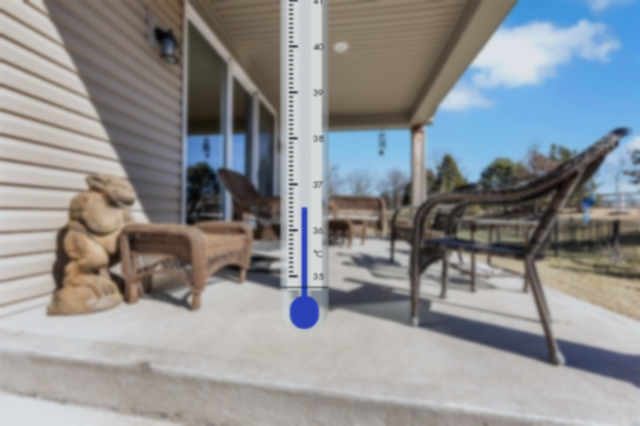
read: 36.5 °C
